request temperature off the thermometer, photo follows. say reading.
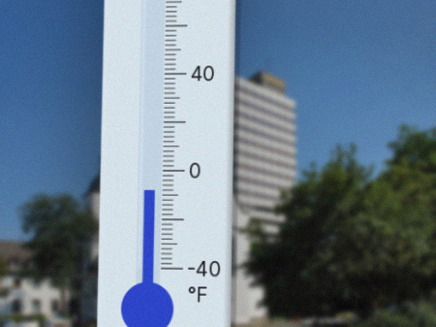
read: -8 °F
